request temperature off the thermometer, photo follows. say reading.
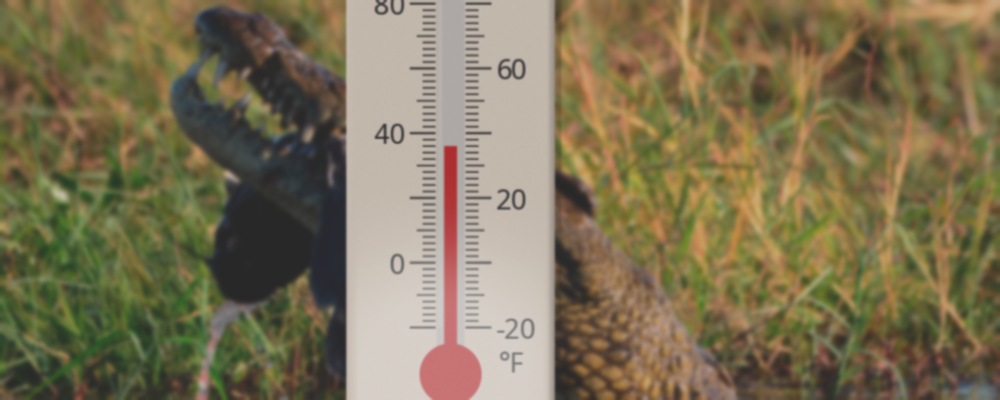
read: 36 °F
